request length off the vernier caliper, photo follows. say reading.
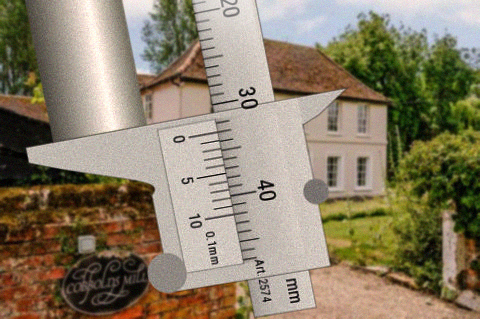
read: 33.0 mm
